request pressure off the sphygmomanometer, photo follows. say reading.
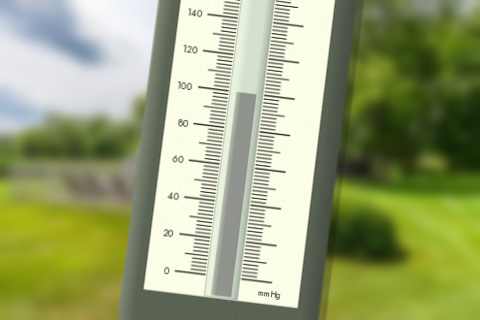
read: 100 mmHg
